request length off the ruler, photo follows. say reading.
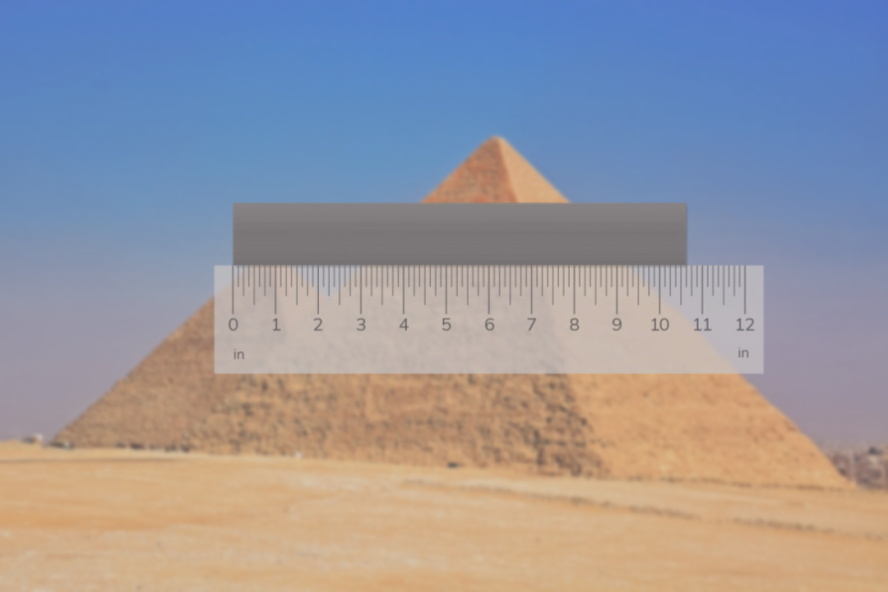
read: 10.625 in
